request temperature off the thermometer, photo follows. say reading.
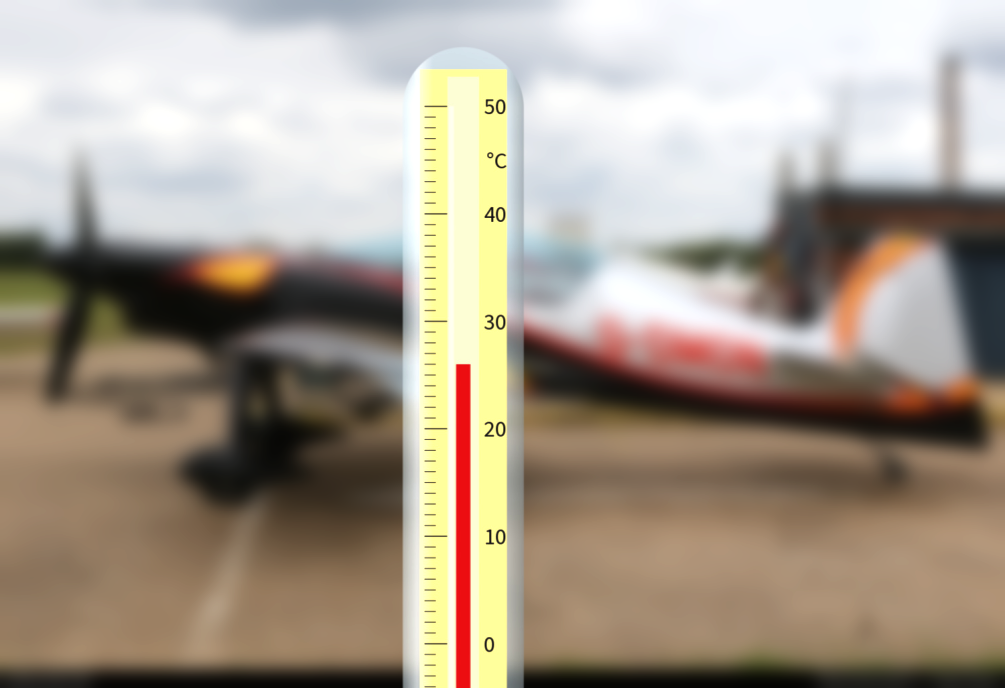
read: 26 °C
